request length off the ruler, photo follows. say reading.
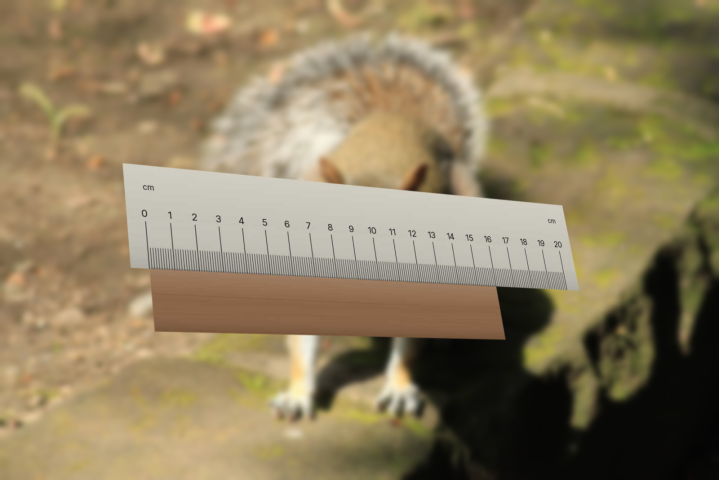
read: 16 cm
